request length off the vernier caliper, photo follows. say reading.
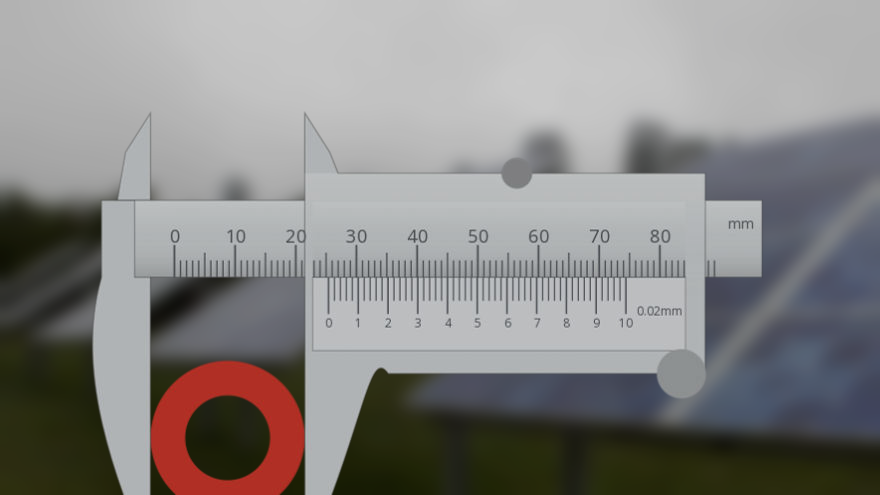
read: 25.4 mm
